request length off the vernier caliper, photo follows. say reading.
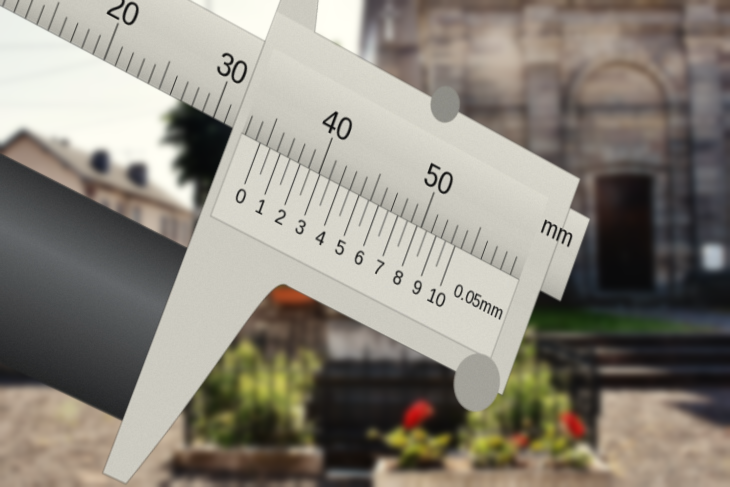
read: 34.4 mm
